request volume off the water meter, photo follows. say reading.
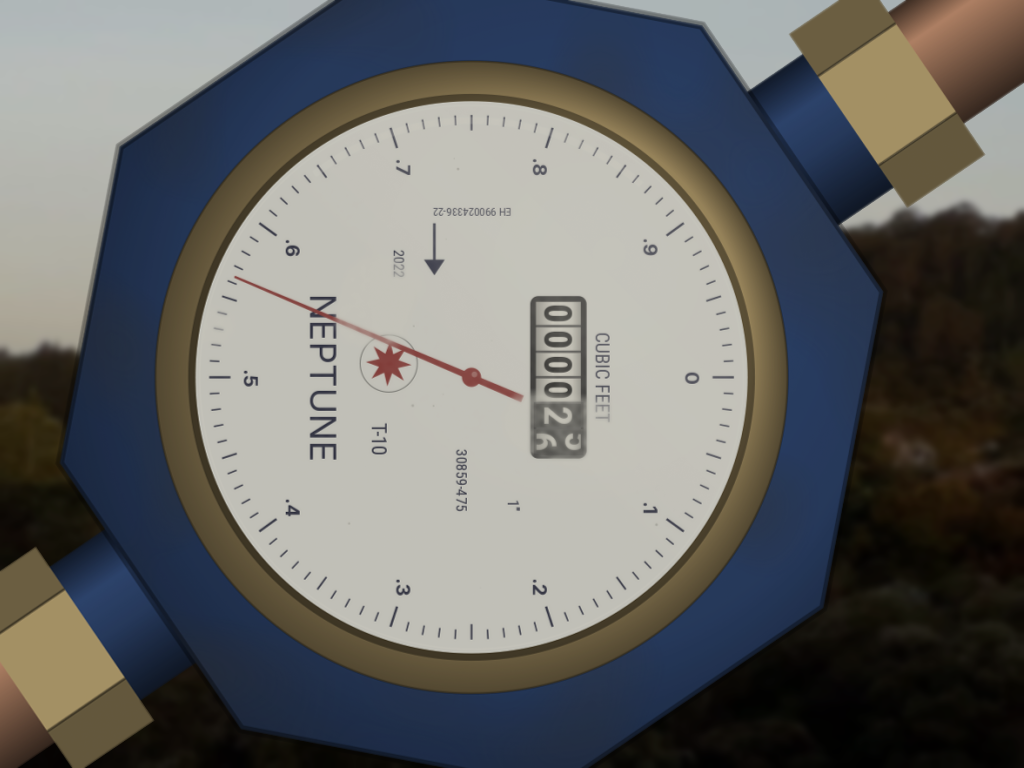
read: 25.56 ft³
